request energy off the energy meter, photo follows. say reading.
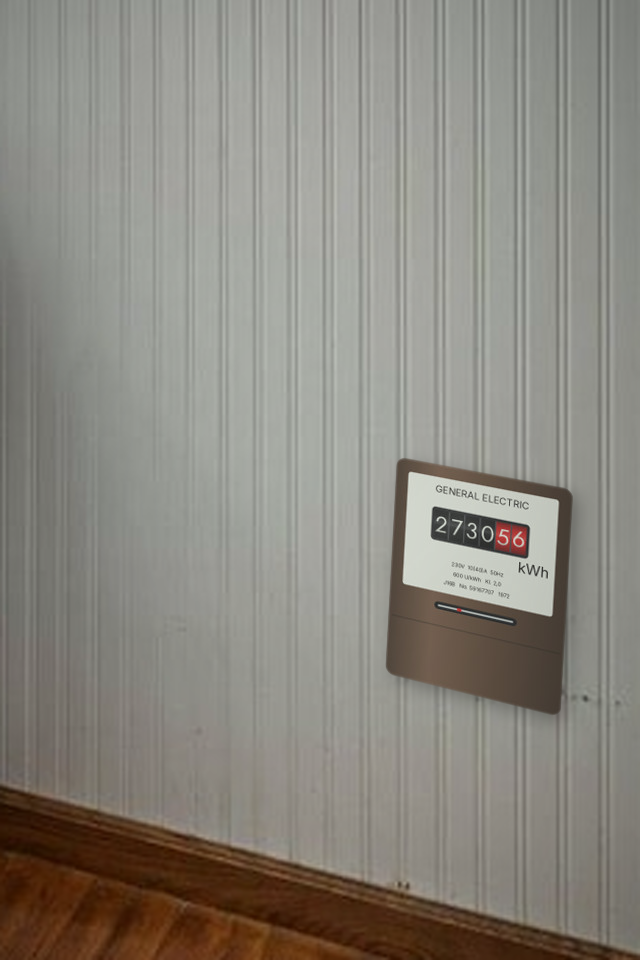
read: 2730.56 kWh
